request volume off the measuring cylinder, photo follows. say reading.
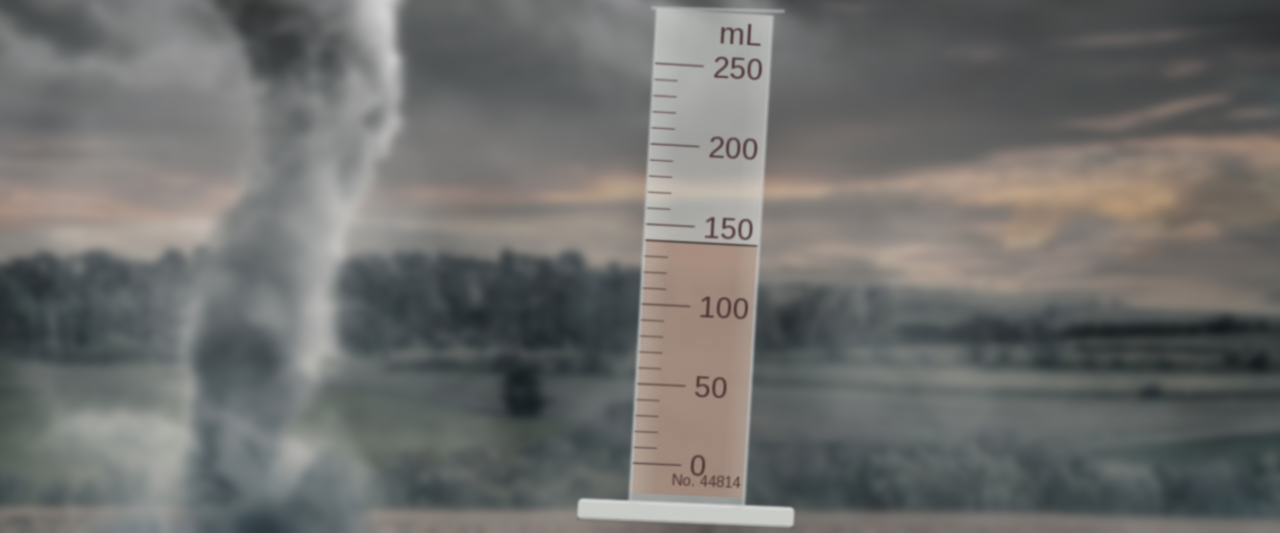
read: 140 mL
